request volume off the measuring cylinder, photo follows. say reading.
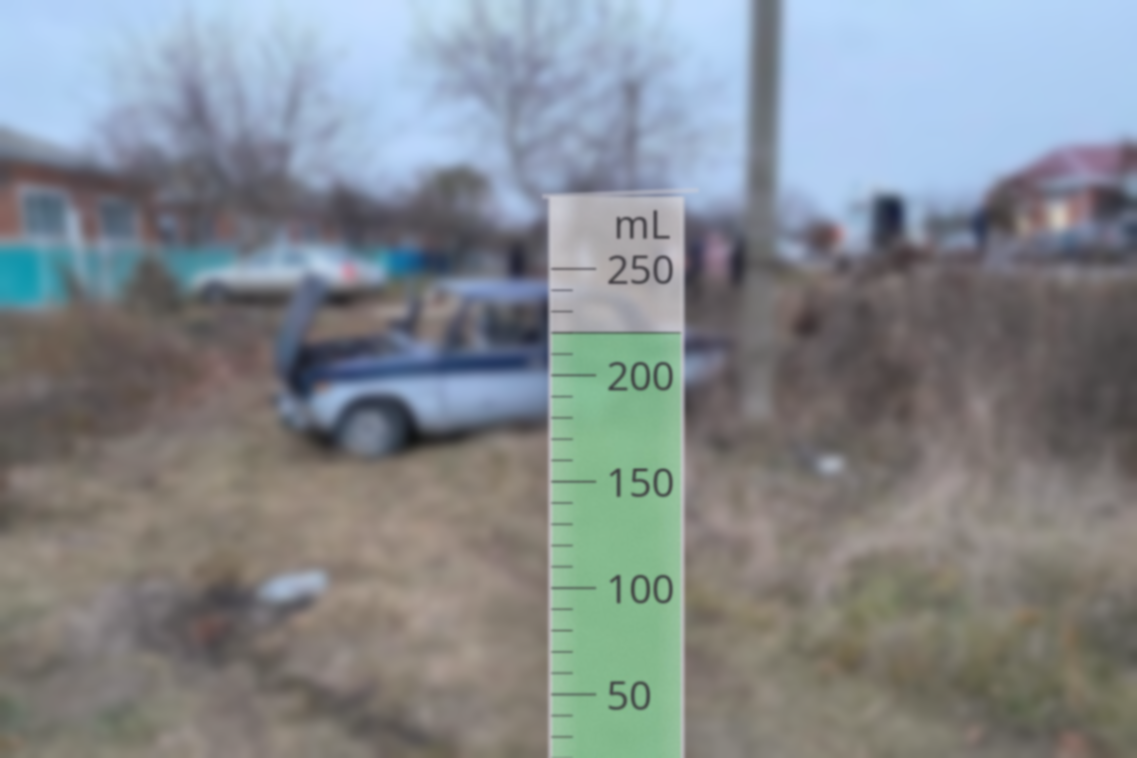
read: 220 mL
